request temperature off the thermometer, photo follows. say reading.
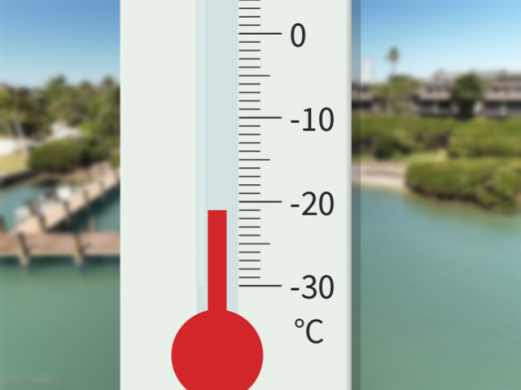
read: -21 °C
